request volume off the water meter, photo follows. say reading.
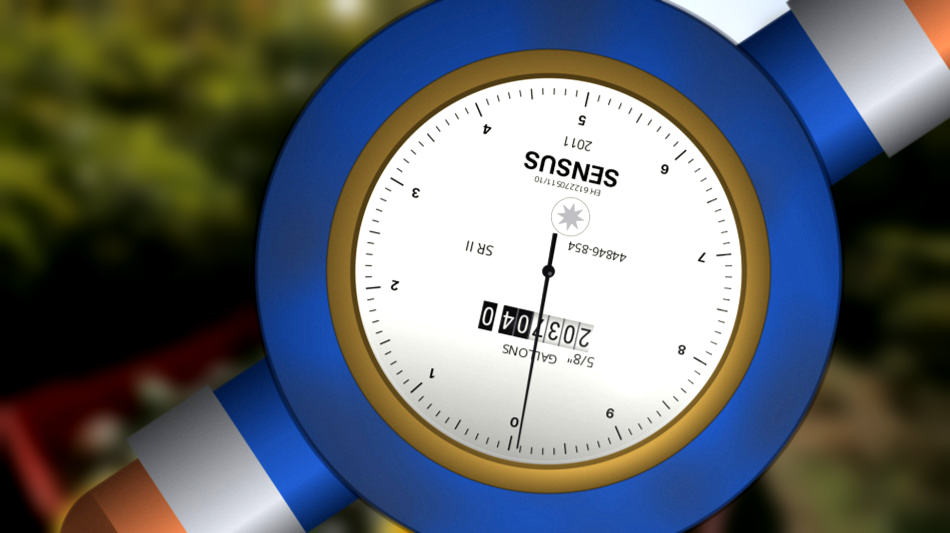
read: 2037039.9 gal
